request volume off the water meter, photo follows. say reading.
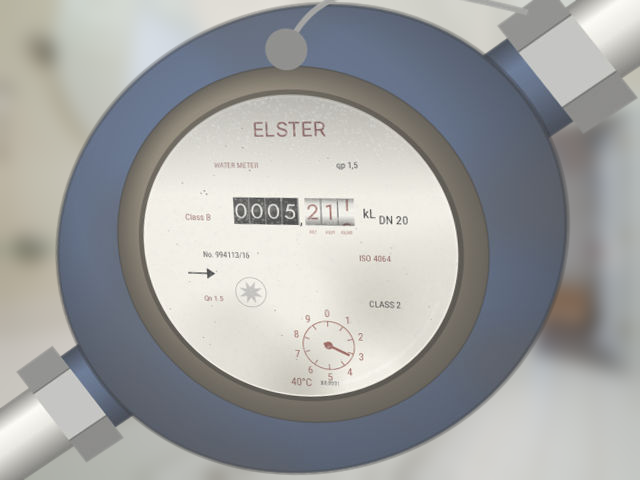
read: 5.2113 kL
